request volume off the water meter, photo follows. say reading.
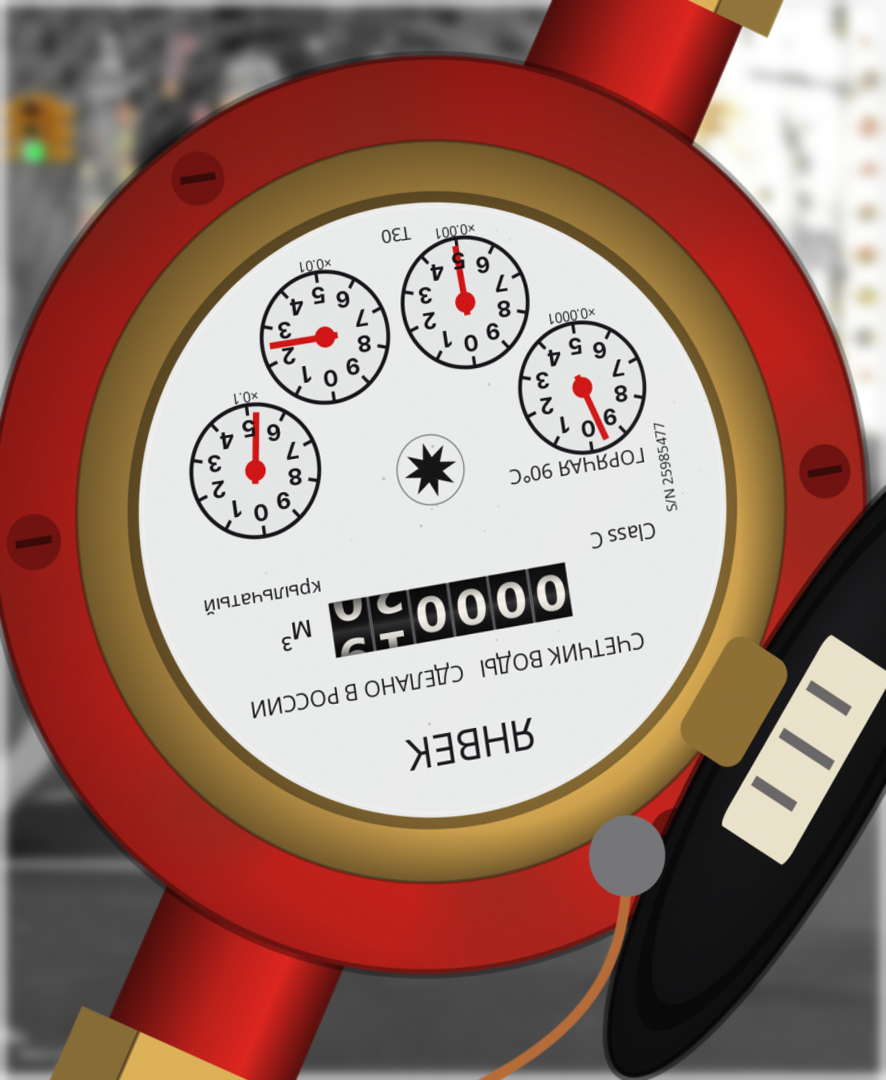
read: 19.5249 m³
